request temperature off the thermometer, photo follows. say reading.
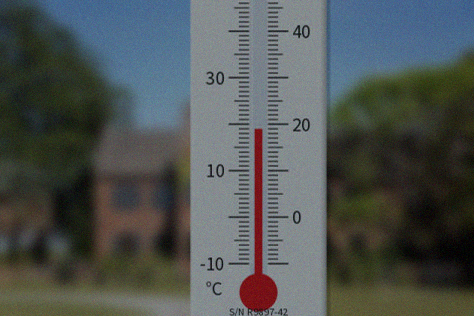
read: 19 °C
